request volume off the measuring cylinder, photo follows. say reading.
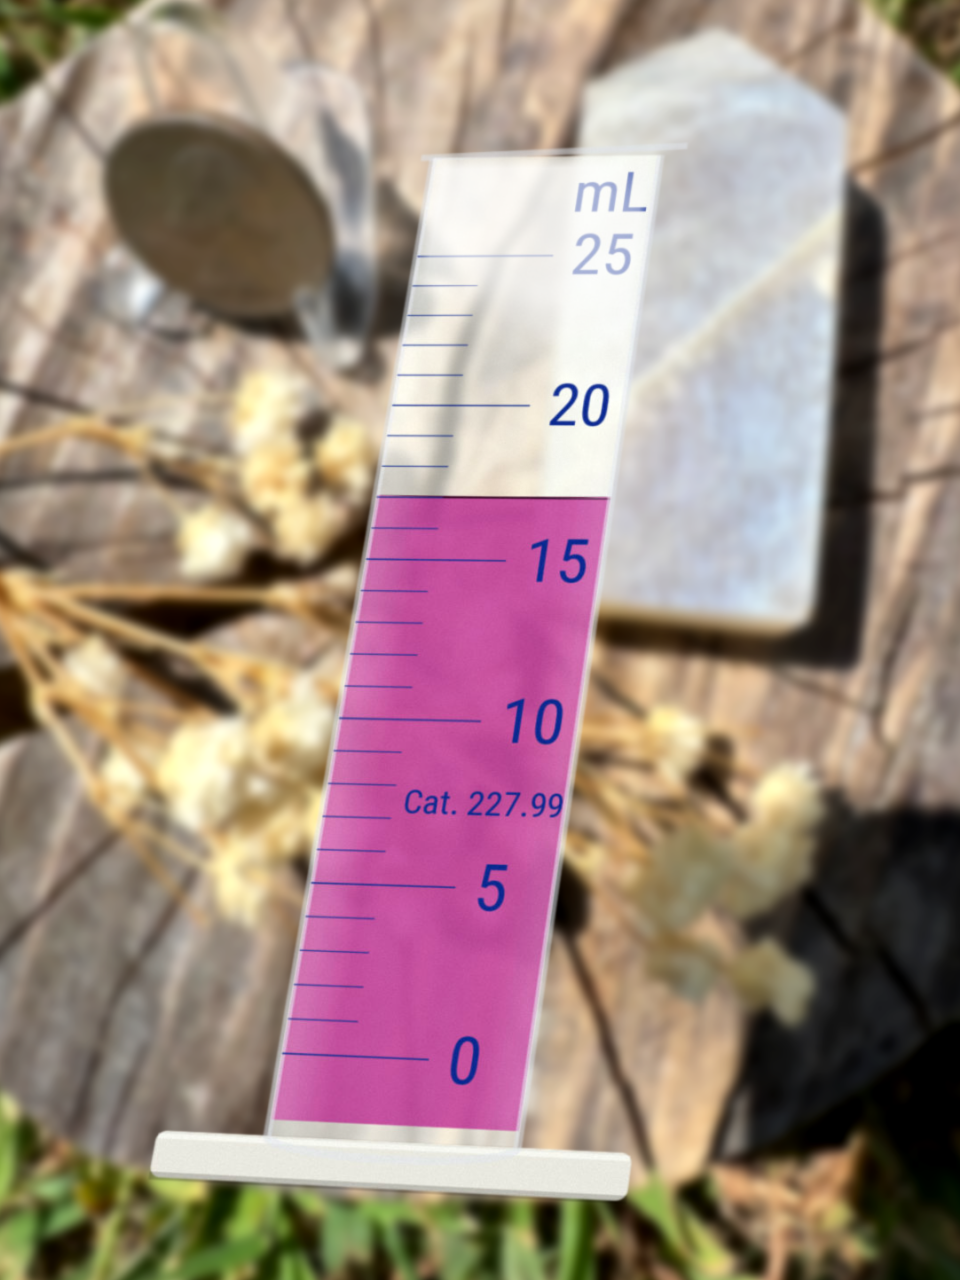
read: 17 mL
